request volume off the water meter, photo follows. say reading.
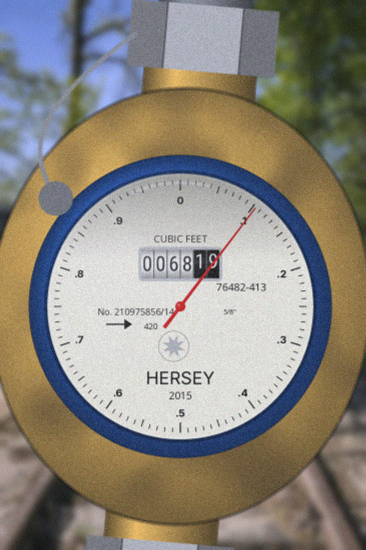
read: 6819.10 ft³
